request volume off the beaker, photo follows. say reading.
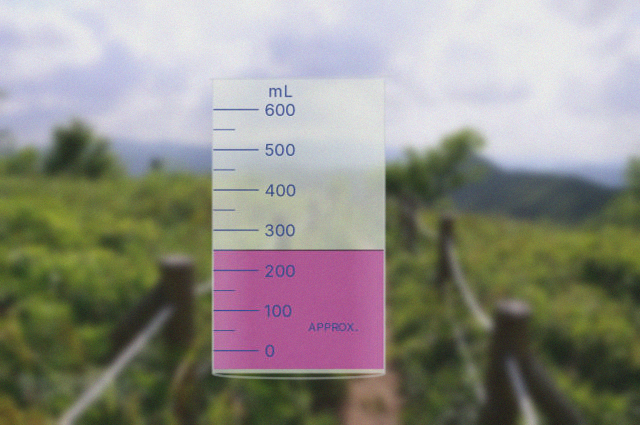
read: 250 mL
